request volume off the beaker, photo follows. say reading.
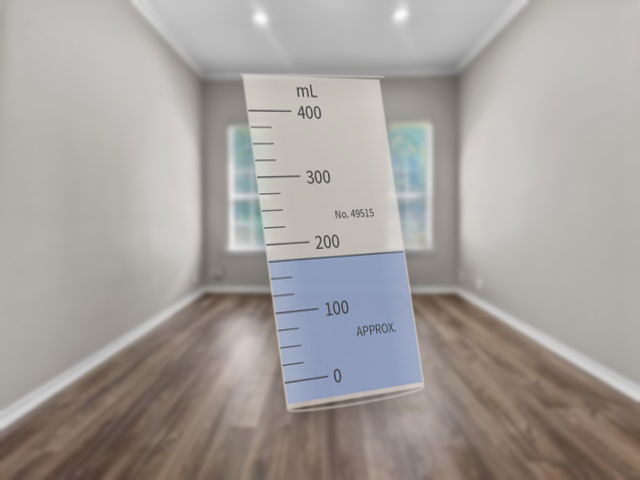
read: 175 mL
